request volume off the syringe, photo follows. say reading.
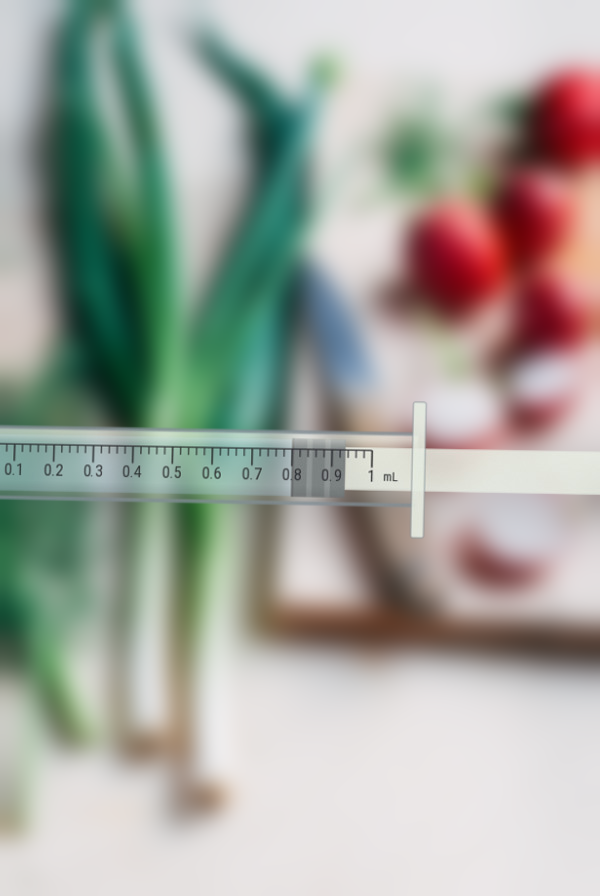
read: 0.8 mL
